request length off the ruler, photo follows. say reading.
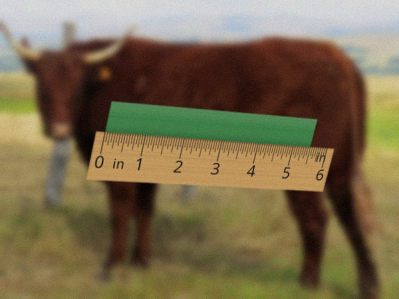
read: 5.5 in
